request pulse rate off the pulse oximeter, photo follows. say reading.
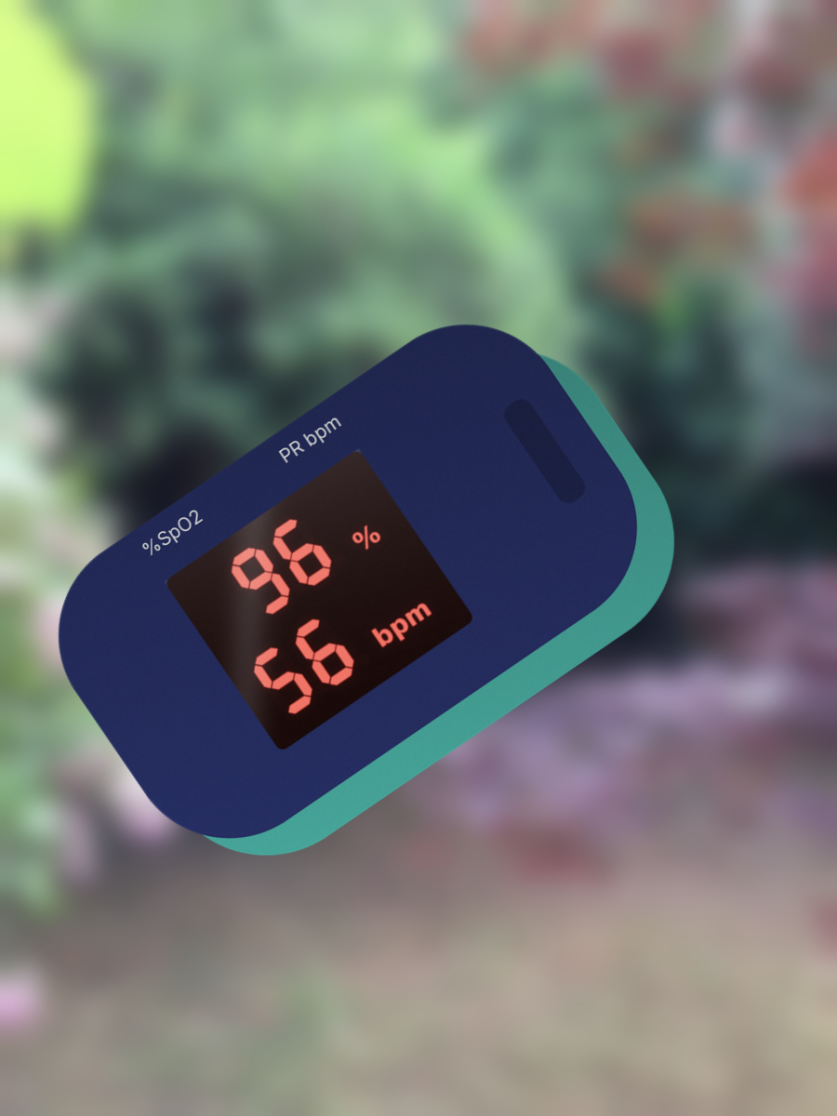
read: 56 bpm
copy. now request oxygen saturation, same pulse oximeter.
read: 96 %
